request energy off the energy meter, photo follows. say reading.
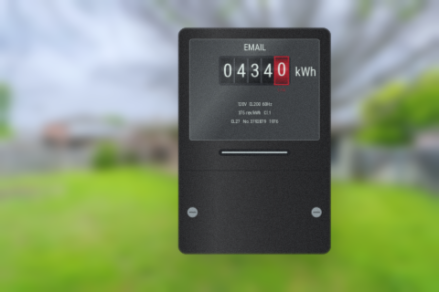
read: 434.0 kWh
